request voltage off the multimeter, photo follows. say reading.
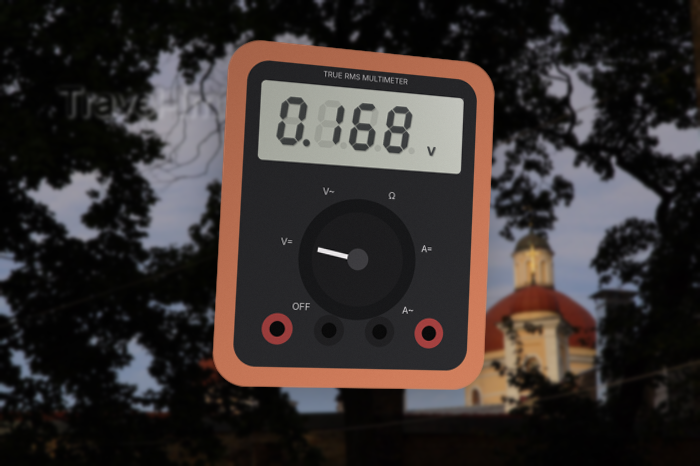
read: 0.168 V
